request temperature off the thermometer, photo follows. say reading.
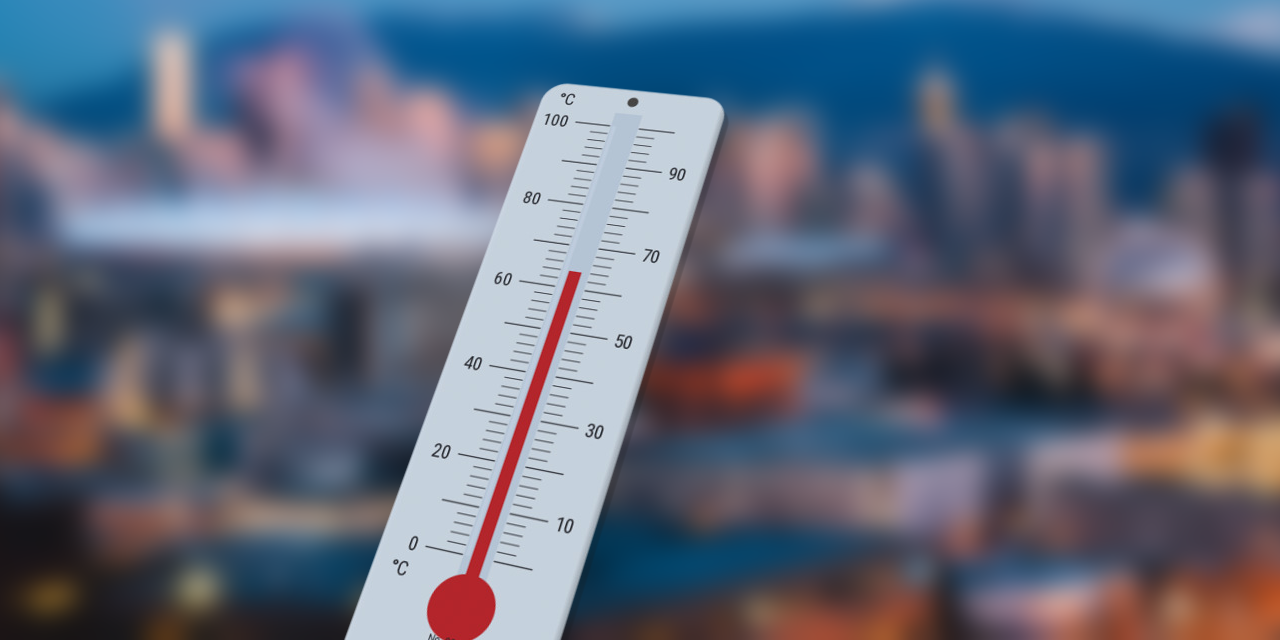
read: 64 °C
